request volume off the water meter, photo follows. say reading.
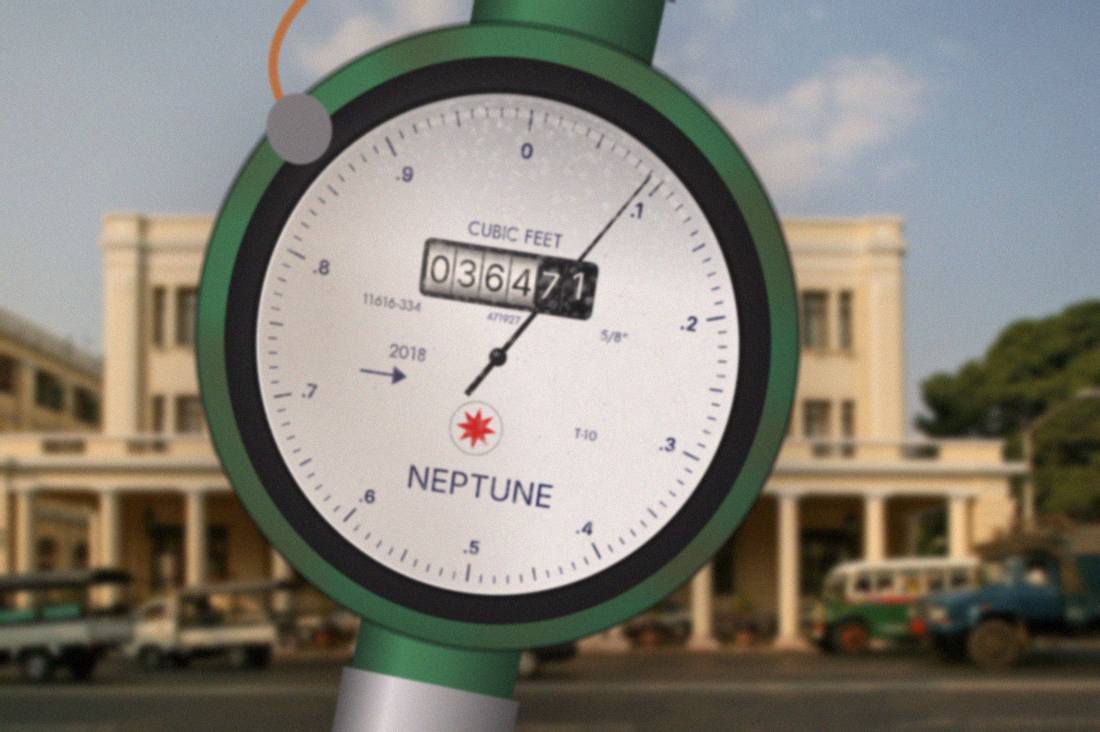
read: 36471.09 ft³
